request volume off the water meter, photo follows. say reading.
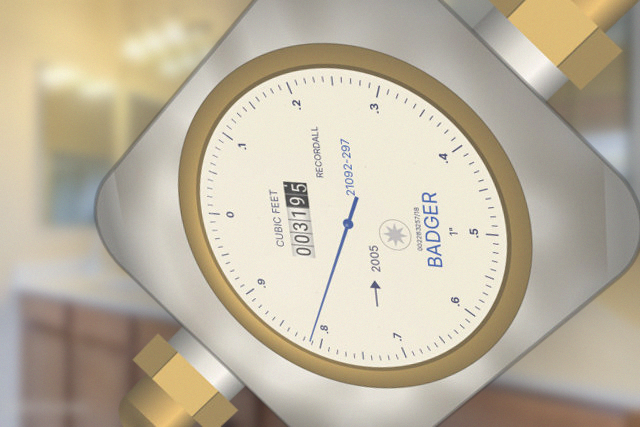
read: 3194.81 ft³
